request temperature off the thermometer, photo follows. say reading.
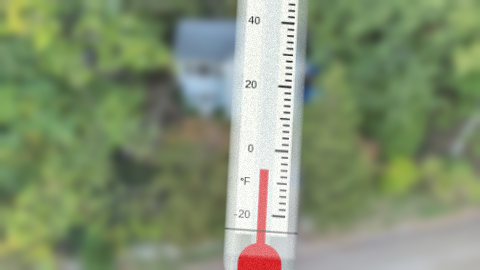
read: -6 °F
